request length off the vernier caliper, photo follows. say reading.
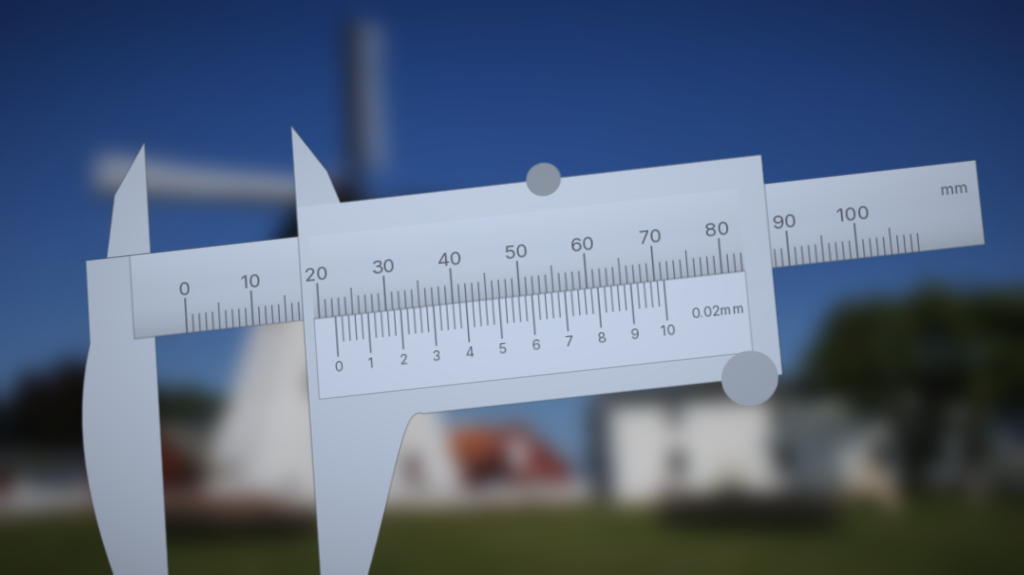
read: 22.4 mm
